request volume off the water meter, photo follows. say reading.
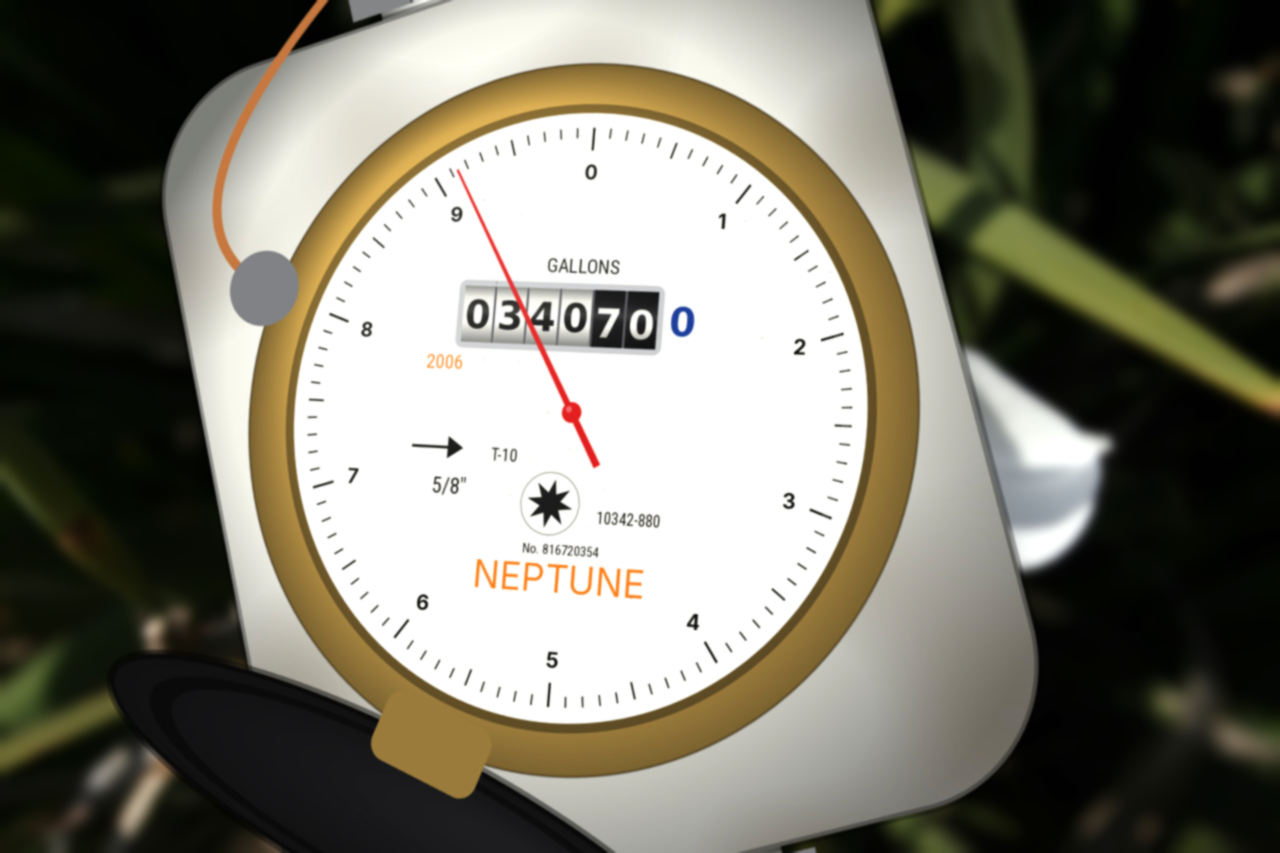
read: 340699.1 gal
